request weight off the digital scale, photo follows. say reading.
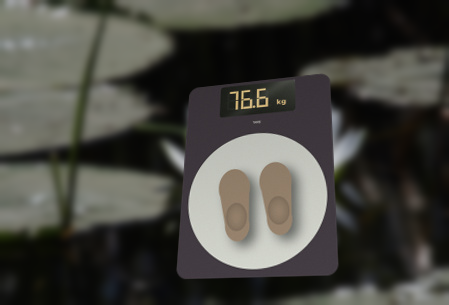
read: 76.6 kg
